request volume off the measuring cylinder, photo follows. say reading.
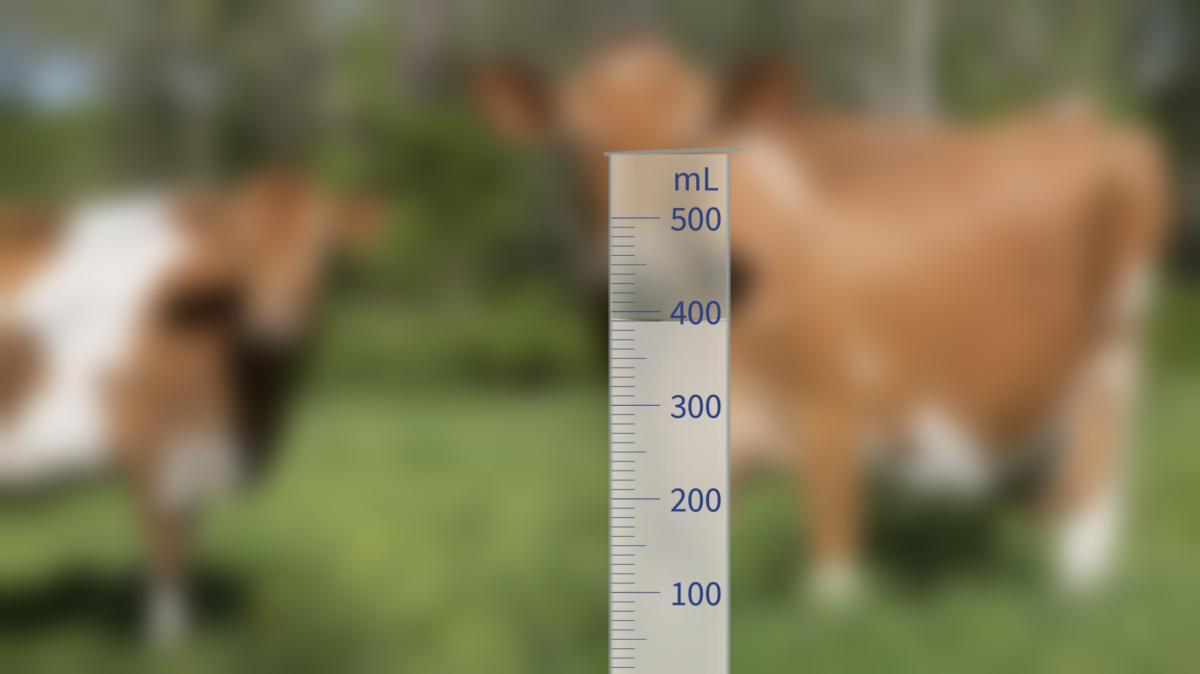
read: 390 mL
